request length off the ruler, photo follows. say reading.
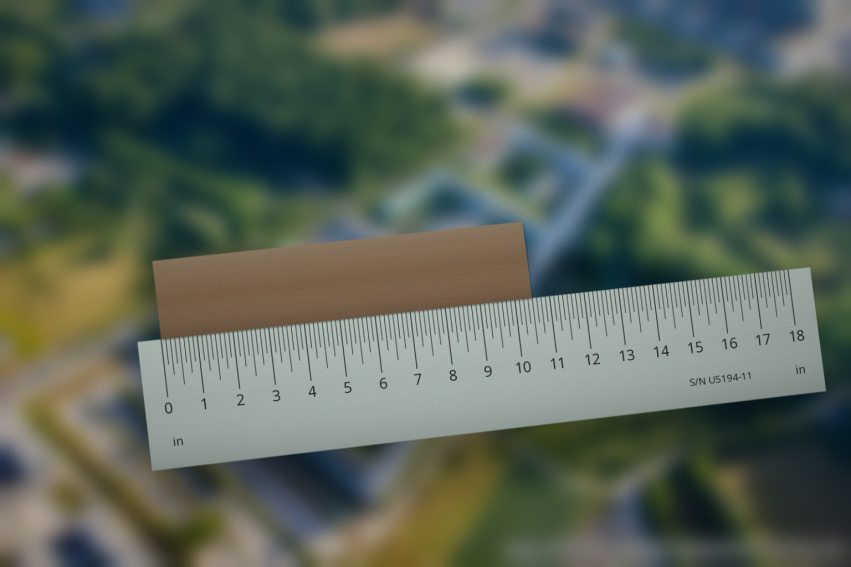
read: 10.5 in
